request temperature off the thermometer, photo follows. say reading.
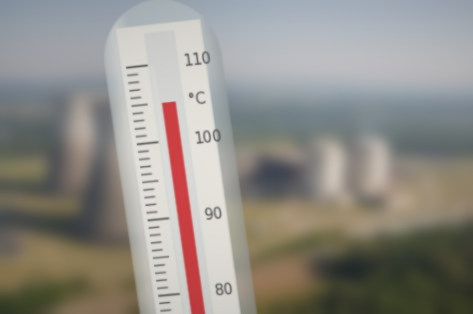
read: 105 °C
